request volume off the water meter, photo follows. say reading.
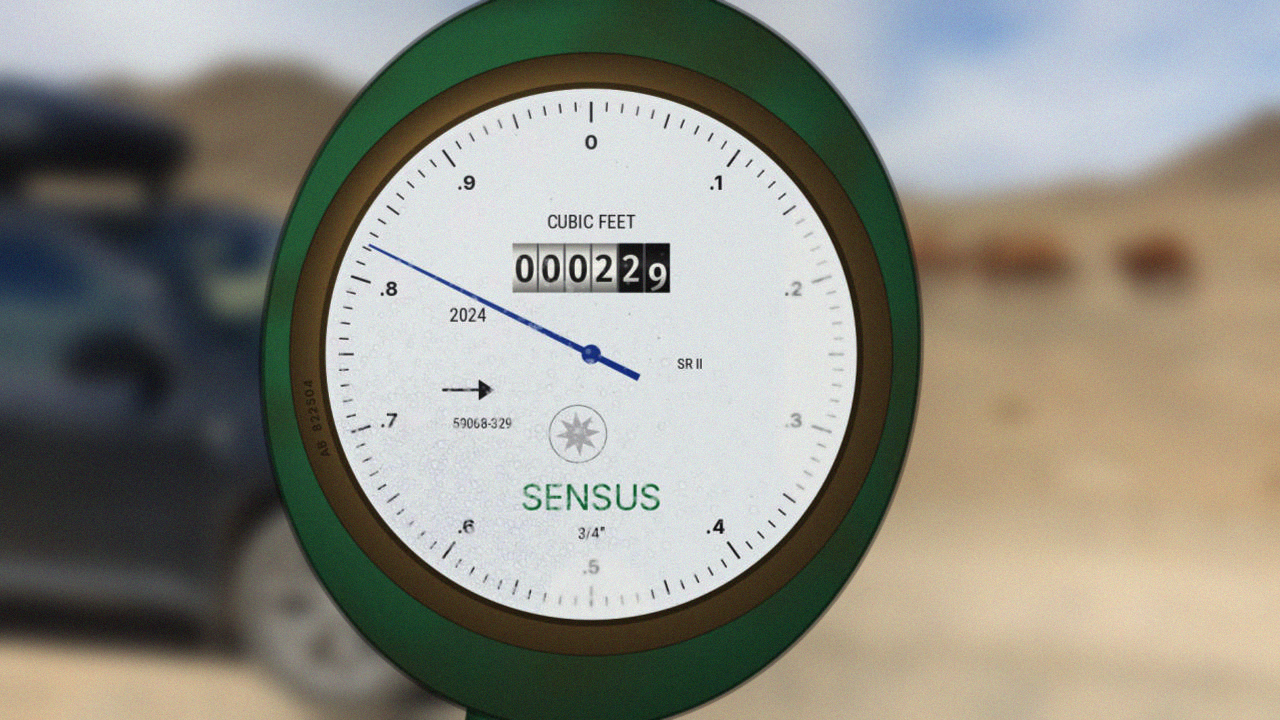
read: 228.82 ft³
